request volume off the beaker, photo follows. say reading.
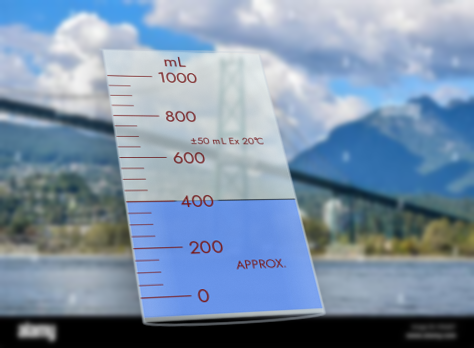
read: 400 mL
